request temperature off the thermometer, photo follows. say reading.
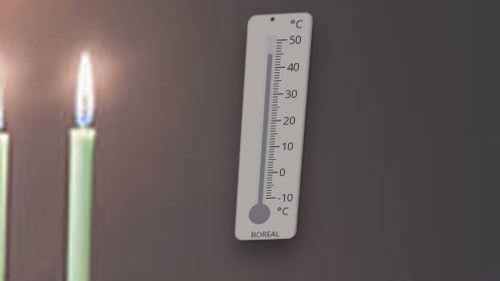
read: 45 °C
